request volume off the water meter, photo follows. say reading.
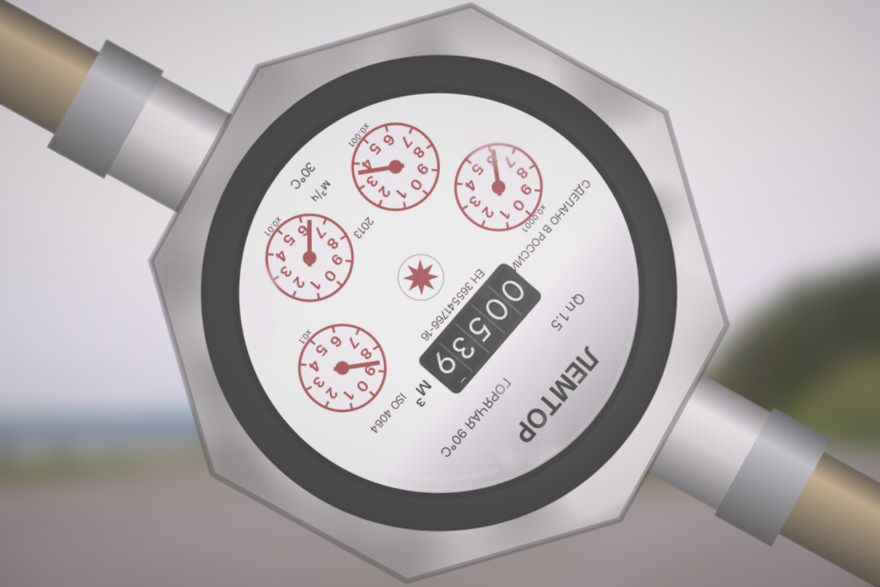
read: 538.8636 m³
